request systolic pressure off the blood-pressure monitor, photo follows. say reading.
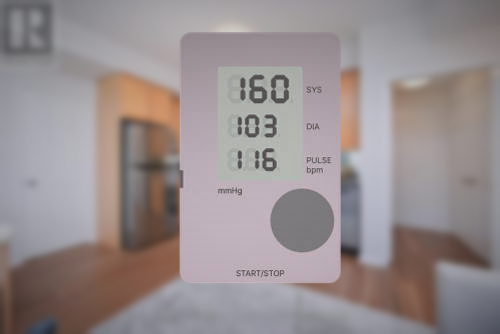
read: 160 mmHg
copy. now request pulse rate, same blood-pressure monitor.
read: 116 bpm
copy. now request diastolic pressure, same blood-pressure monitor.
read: 103 mmHg
